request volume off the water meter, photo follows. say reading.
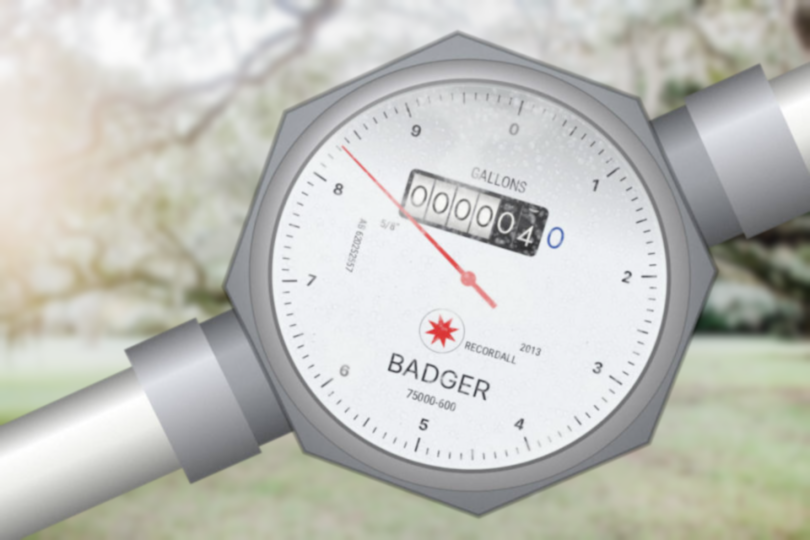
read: 38.3 gal
